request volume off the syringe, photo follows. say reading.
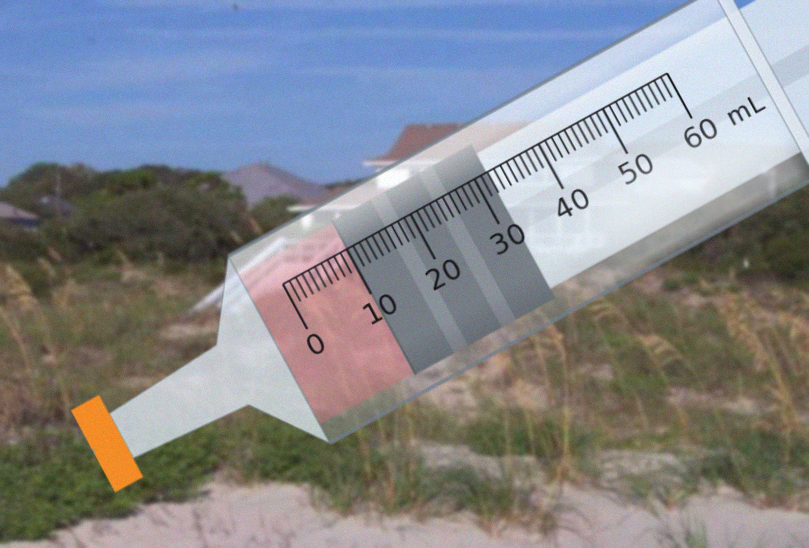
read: 10 mL
